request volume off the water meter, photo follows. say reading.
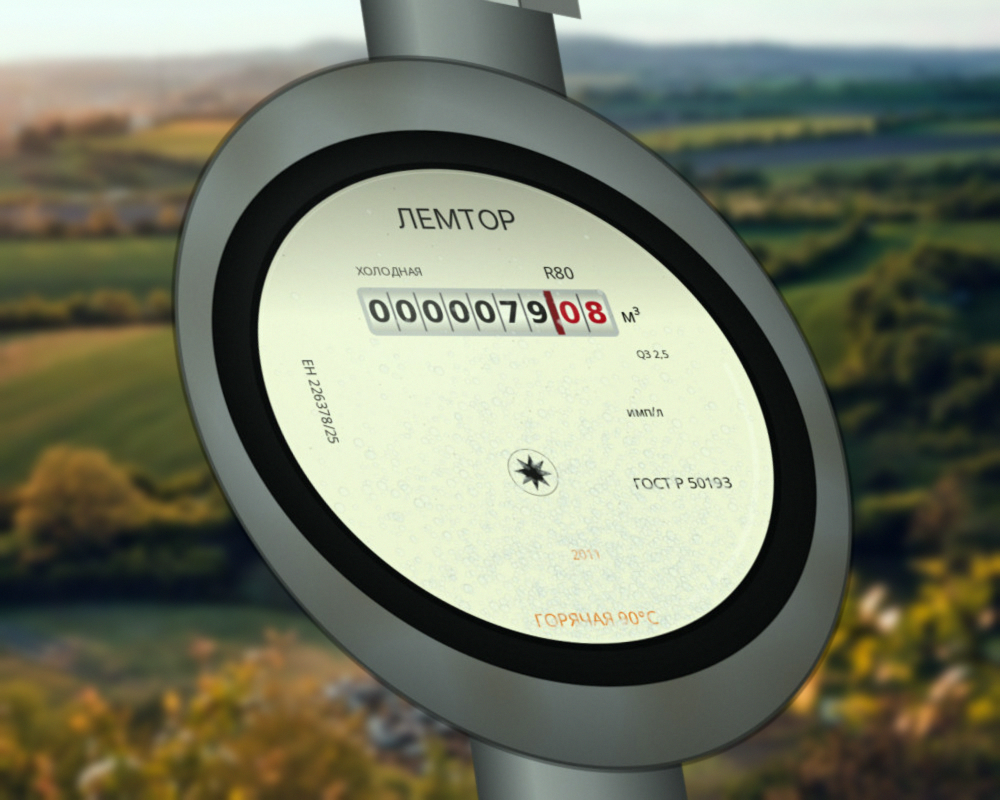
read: 79.08 m³
